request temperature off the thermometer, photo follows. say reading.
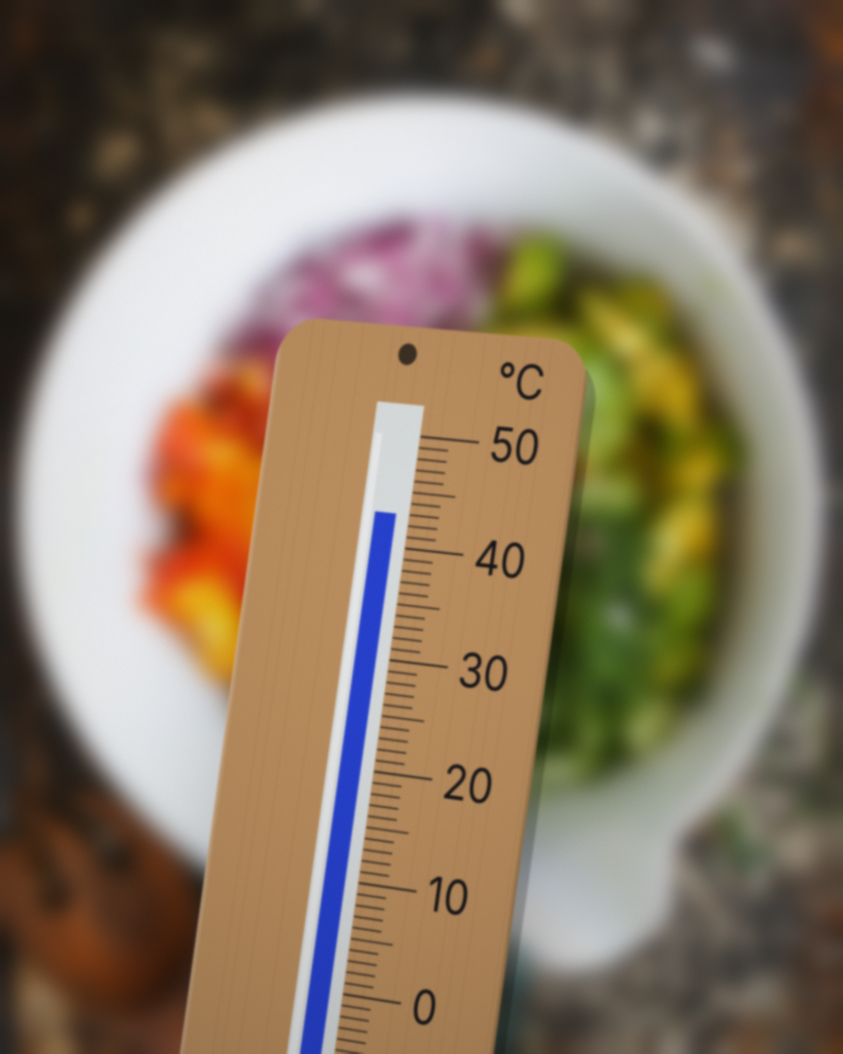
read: 43 °C
